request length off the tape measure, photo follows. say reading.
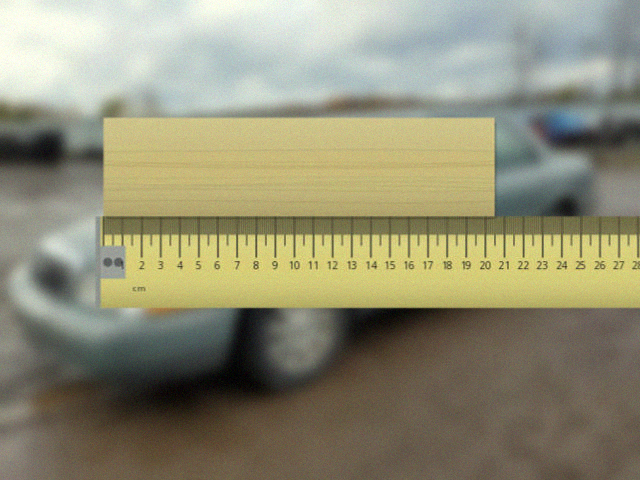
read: 20.5 cm
